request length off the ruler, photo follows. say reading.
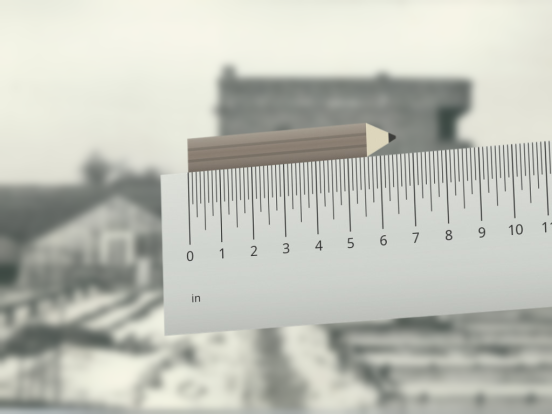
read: 6.5 in
